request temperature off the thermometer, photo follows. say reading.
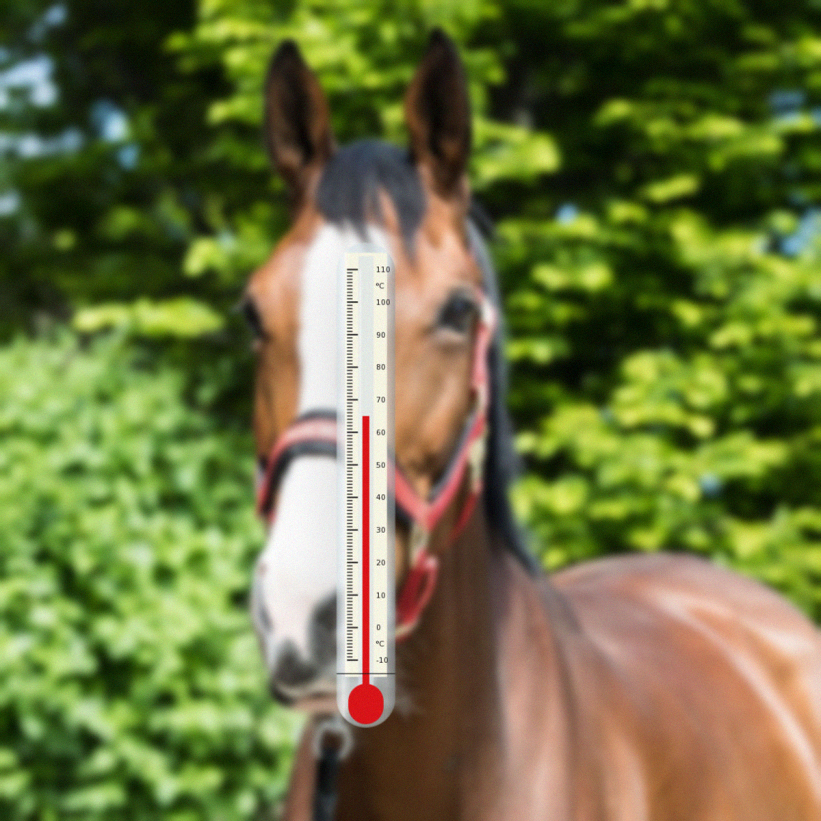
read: 65 °C
